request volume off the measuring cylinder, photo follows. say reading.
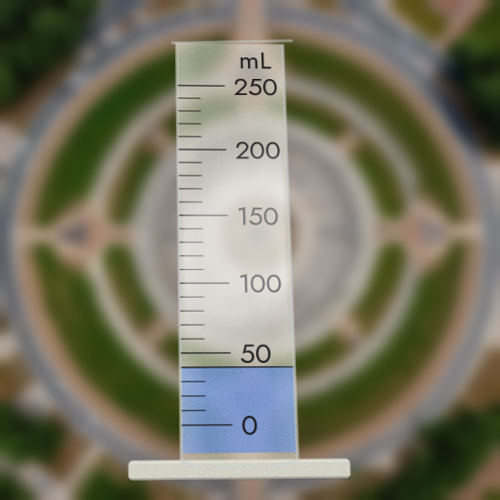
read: 40 mL
